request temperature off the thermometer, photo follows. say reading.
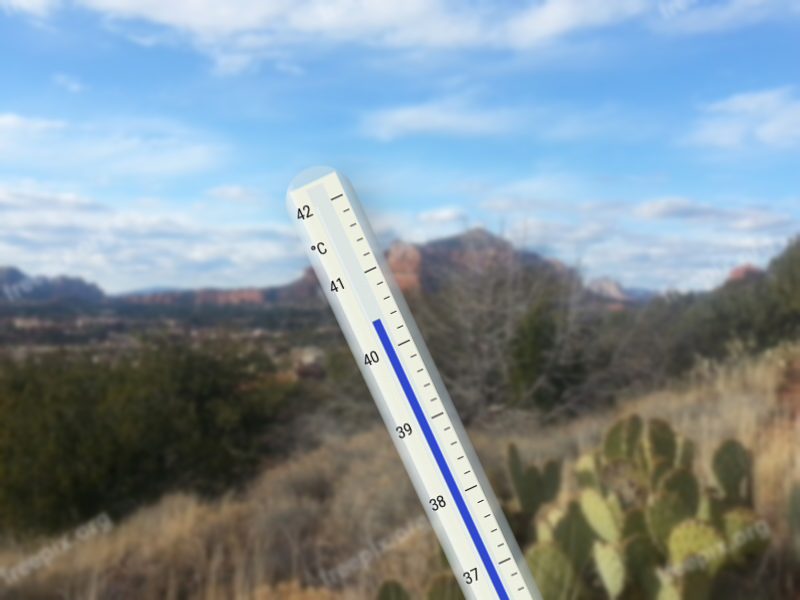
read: 40.4 °C
